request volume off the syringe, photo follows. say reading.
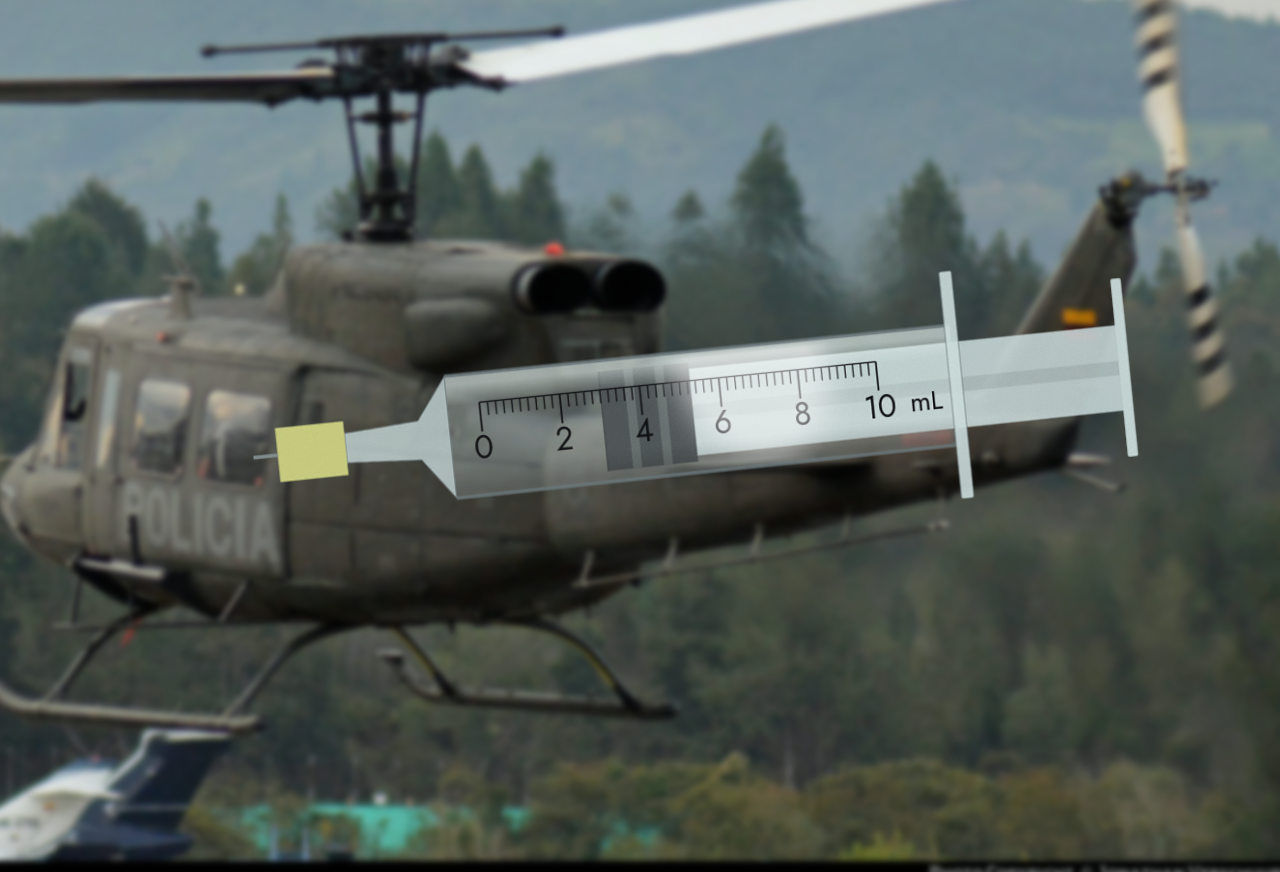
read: 3 mL
